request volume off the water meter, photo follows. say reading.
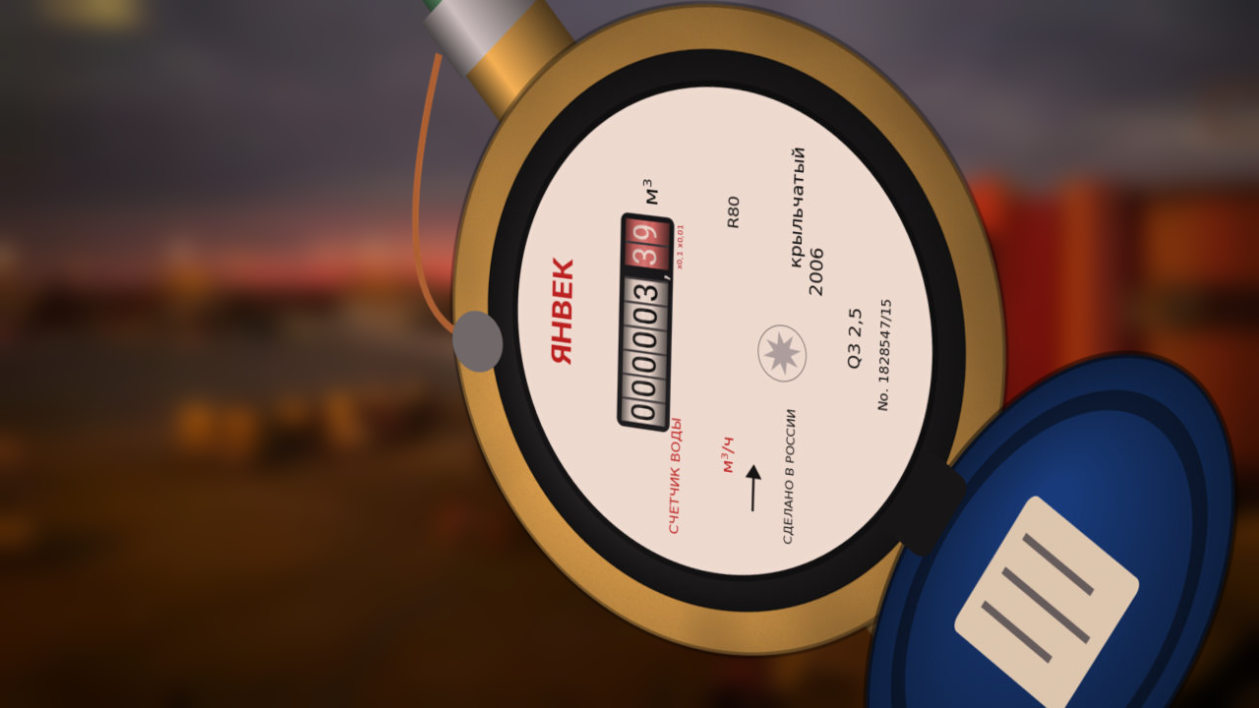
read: 3.39 m³
